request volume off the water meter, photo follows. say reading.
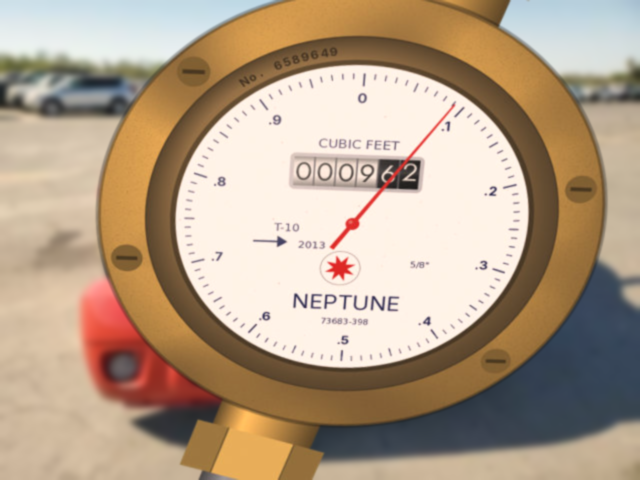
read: 962.09 ft³
